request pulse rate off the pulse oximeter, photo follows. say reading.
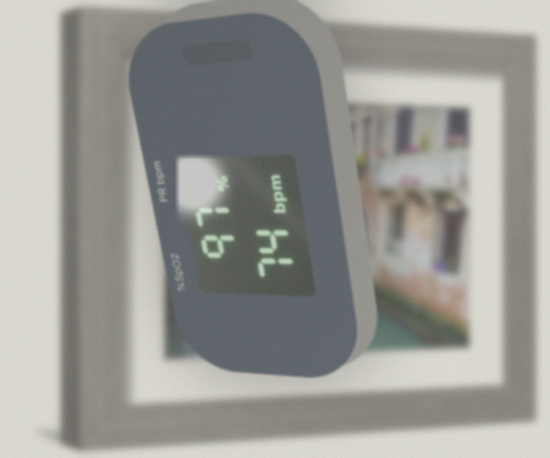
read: 74 bpm
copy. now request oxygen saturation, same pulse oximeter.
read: 97 %
